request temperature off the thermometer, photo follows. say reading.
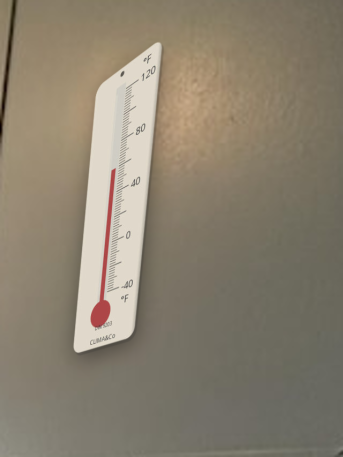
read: 60 °F
